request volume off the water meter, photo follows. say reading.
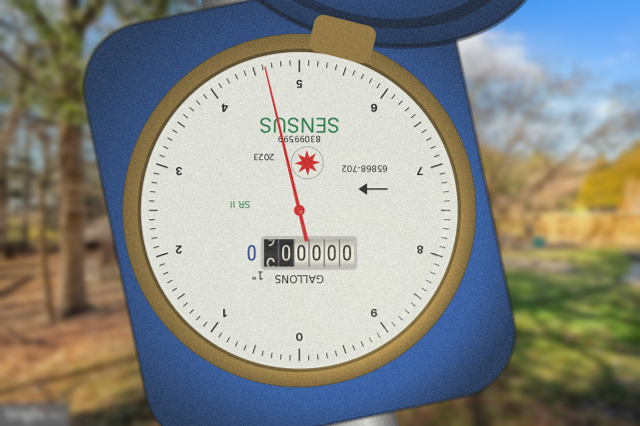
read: 54.6 gal
